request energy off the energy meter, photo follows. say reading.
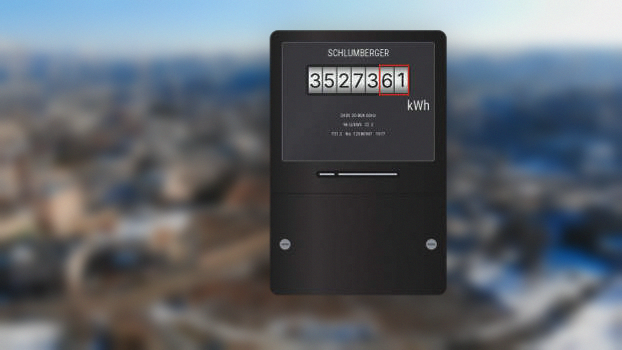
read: 35273.61 kWh
